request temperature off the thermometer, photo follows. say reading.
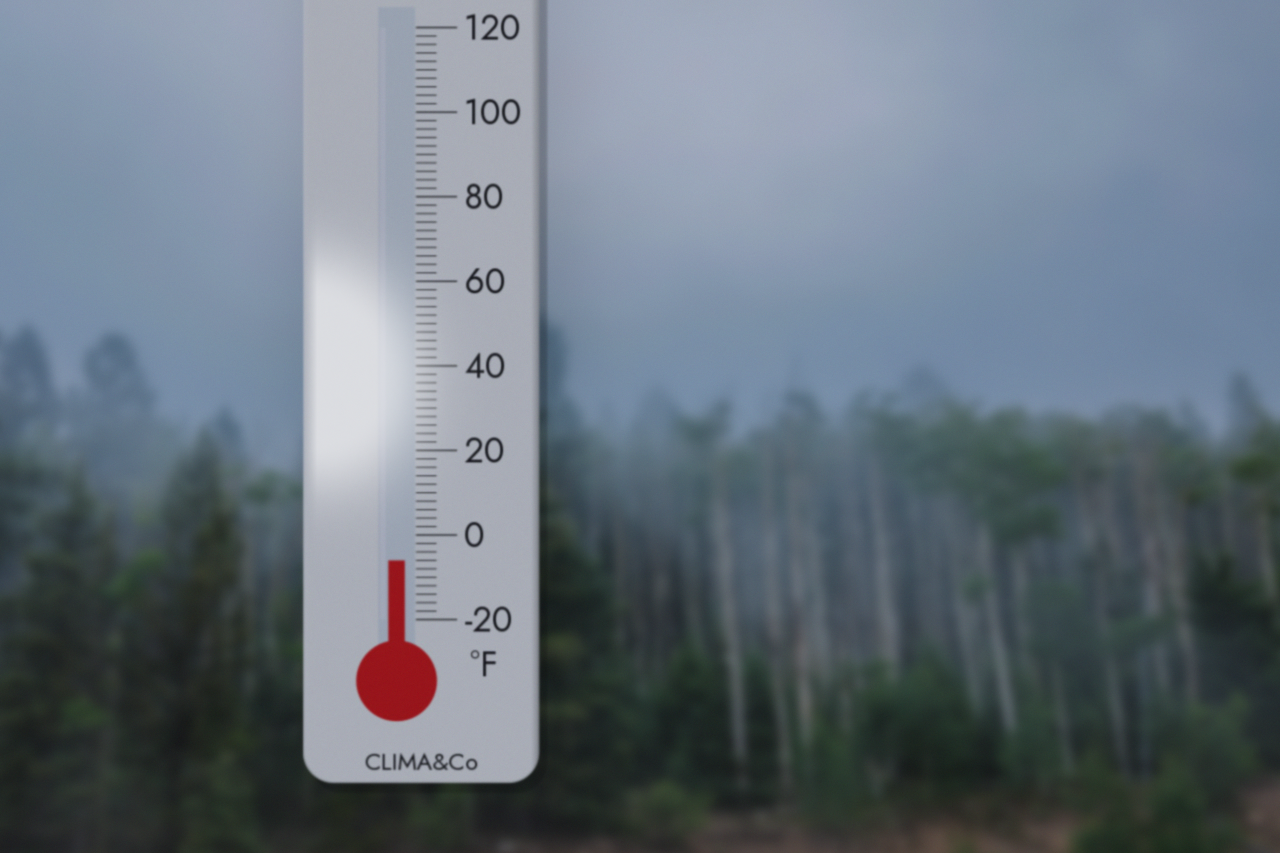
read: -6 °F
